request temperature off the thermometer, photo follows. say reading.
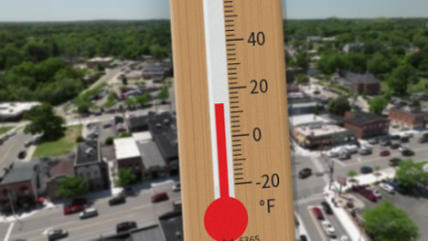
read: 14 °F
